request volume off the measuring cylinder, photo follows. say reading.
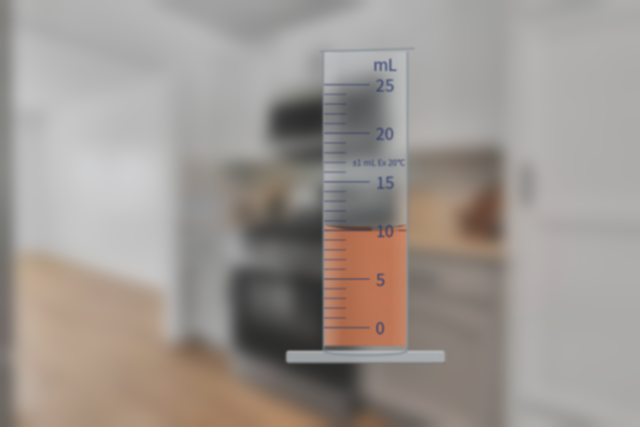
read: 10 mL
